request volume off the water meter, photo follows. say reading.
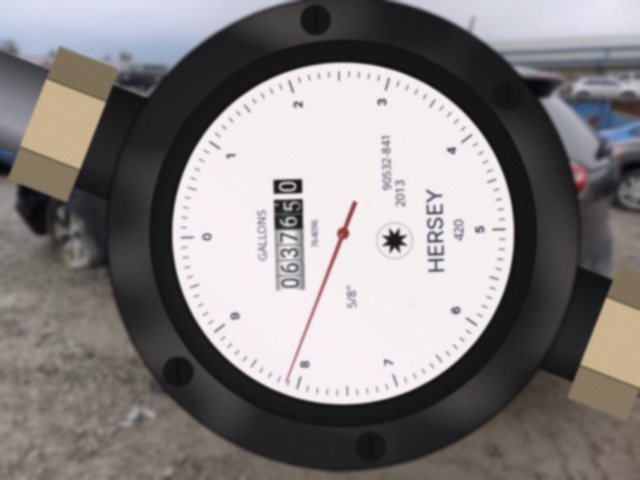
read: 637648.1 gal
